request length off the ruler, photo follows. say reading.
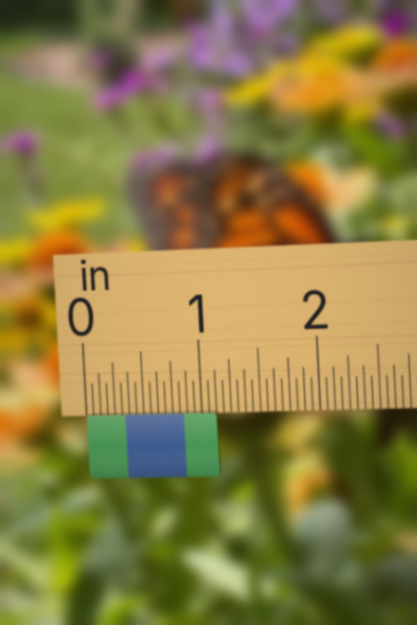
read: 1.125 in
